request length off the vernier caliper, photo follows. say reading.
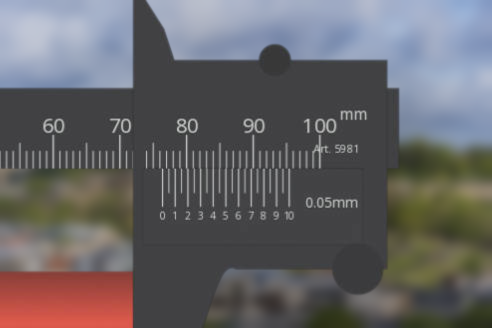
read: 76.4 mm
